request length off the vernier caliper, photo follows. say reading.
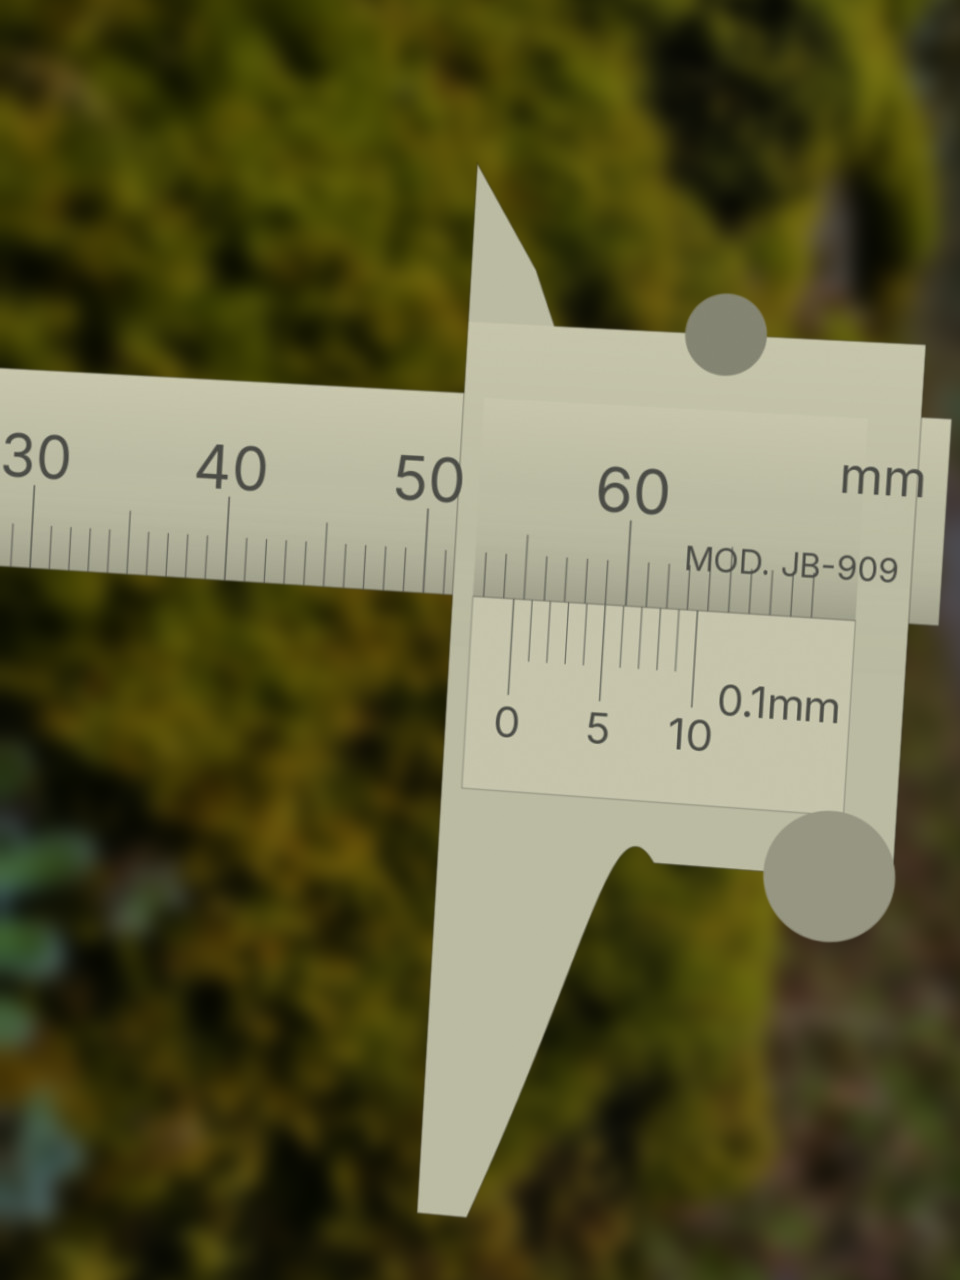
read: 54.5 mm
